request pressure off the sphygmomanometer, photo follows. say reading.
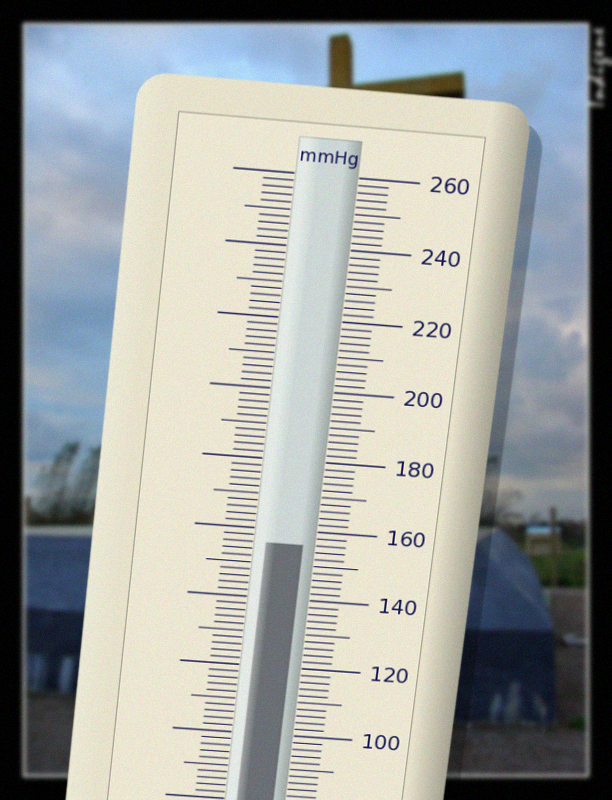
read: 156 mmHg
